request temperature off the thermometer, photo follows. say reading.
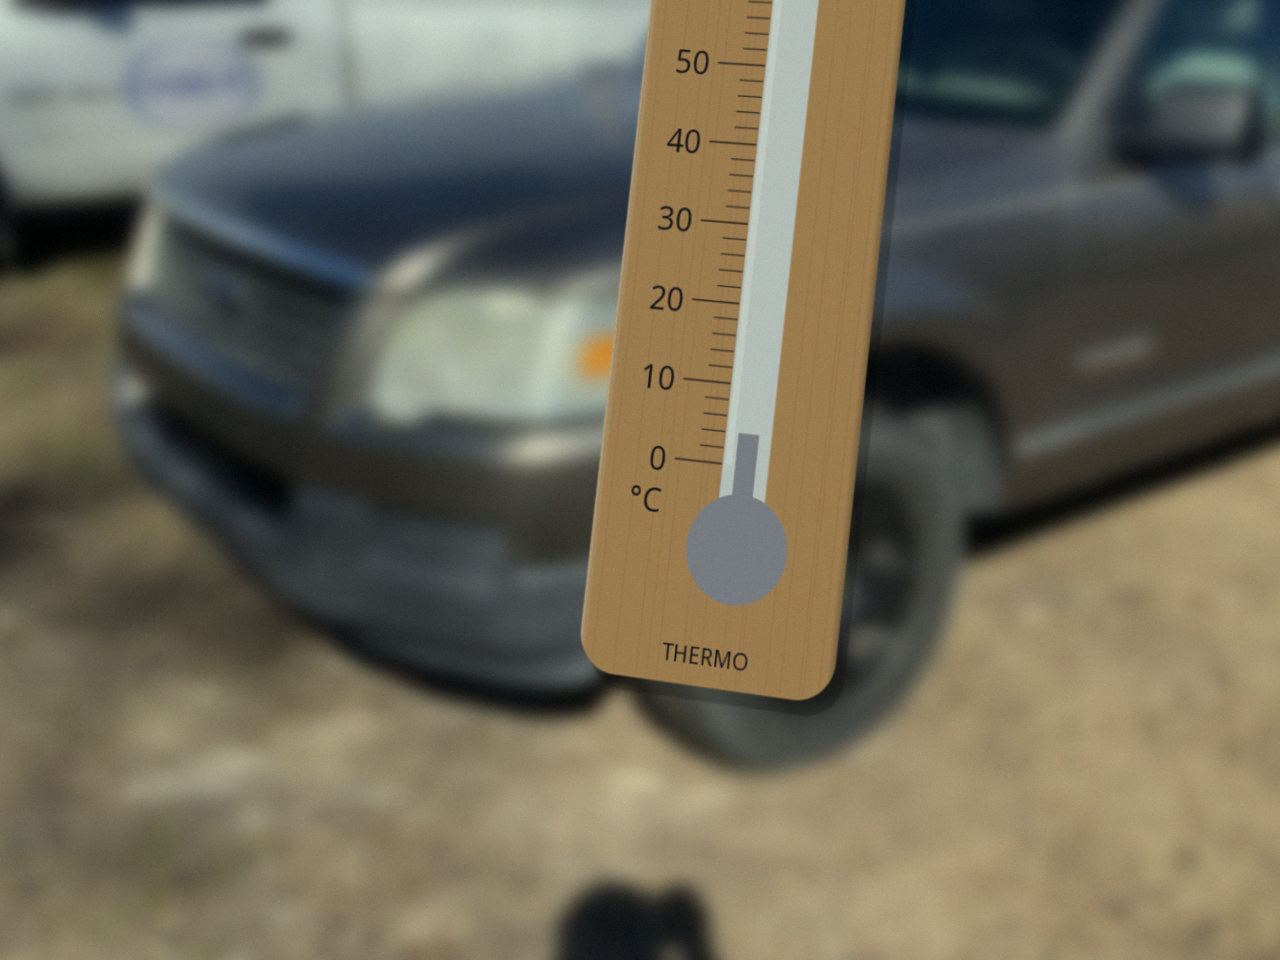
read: 4 °C
